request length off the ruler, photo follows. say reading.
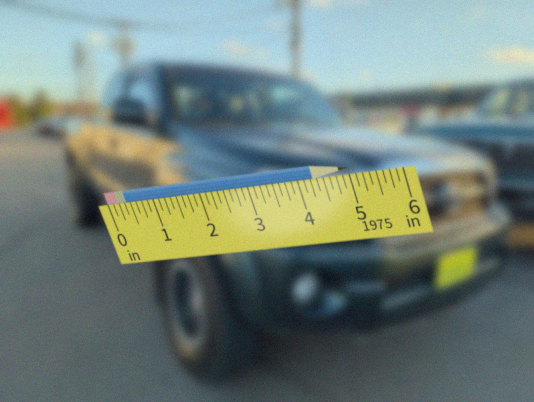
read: 5 in
